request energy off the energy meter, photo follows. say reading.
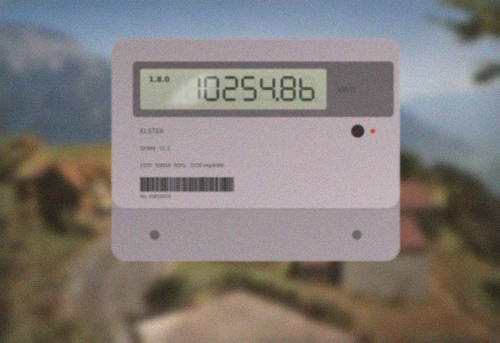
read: 10254.86 kWh
